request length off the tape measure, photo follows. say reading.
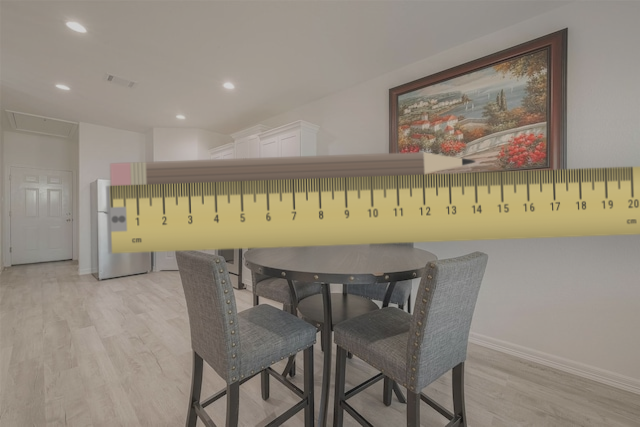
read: 14 cm
